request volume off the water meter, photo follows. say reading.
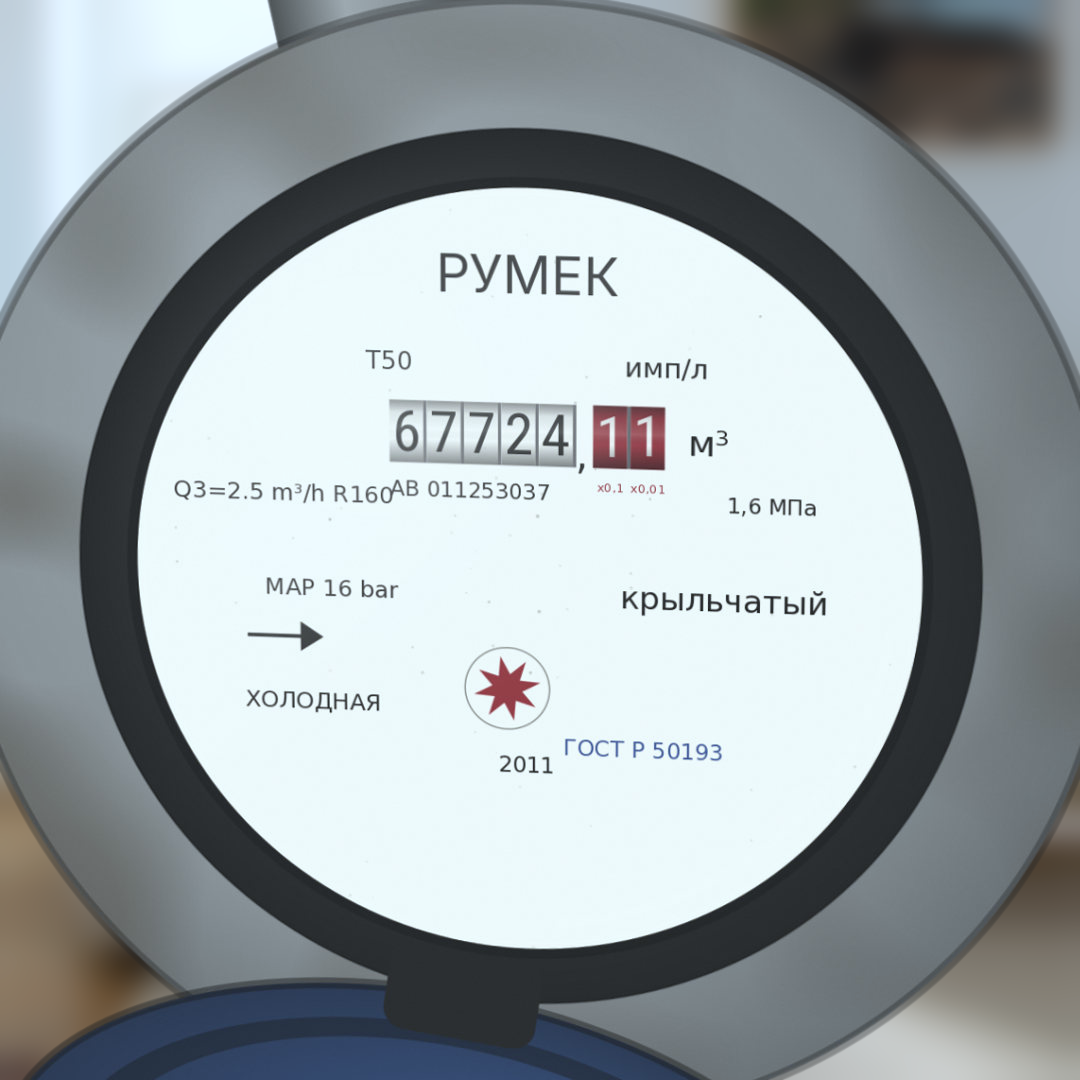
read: 67724.11 m³
